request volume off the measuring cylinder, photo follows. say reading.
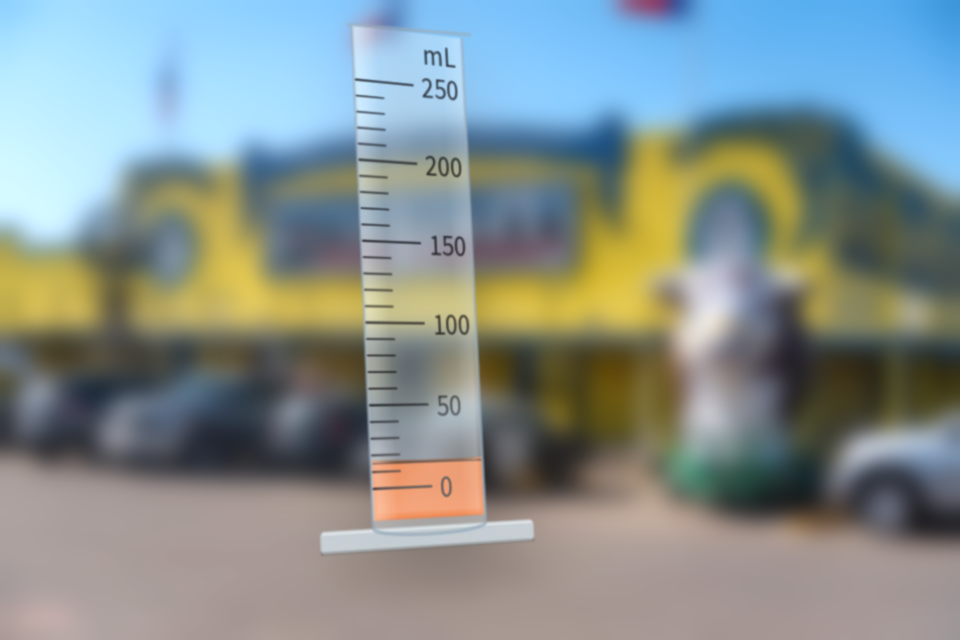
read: 15 mL
